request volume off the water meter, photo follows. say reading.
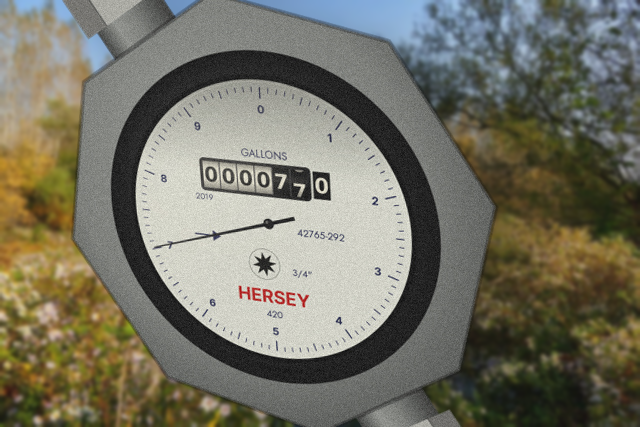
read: 767.0 gal
